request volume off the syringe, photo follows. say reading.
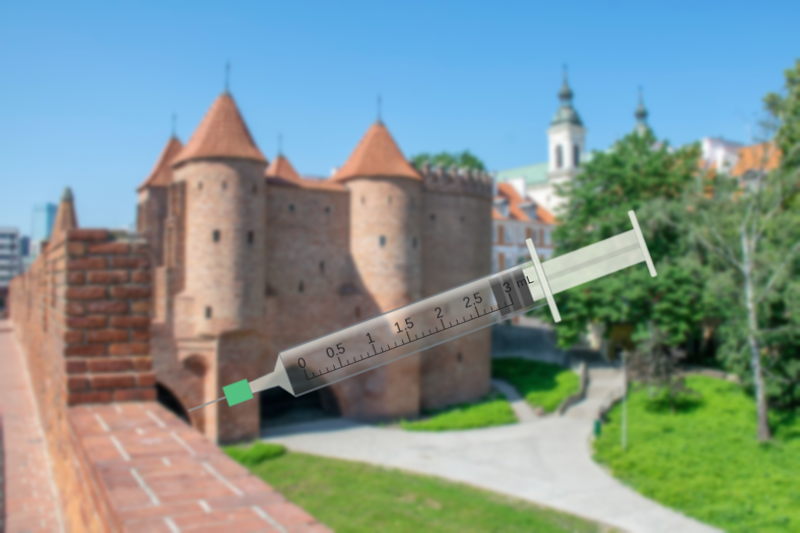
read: 2.8 mL
